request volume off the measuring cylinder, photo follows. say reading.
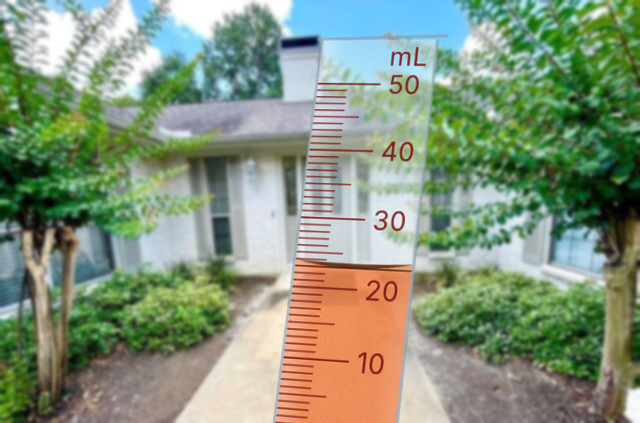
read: 23 mL
